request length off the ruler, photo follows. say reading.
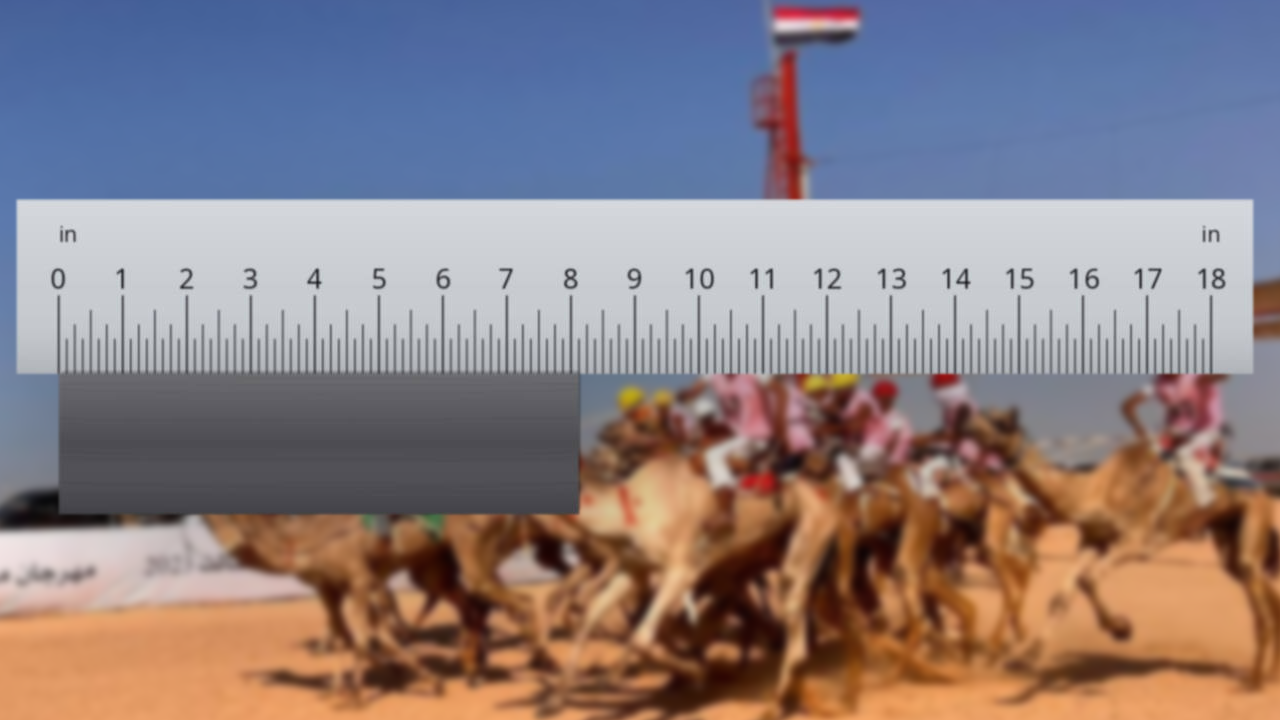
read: 8.125 in
